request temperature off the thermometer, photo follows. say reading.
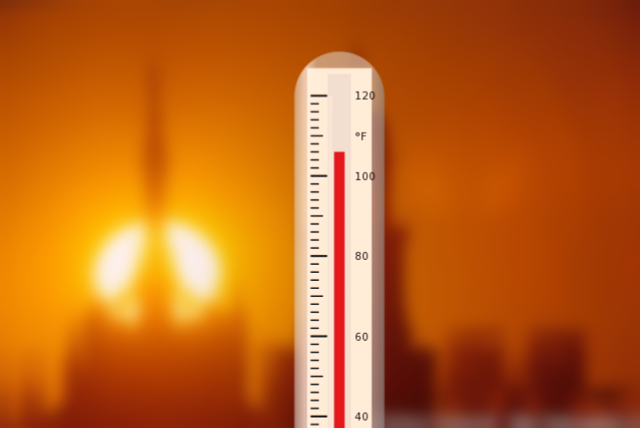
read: 106 °F
